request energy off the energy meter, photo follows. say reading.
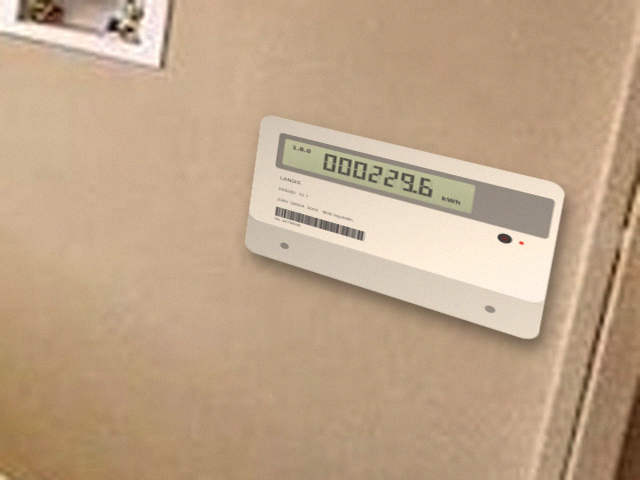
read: 229.6 kWh
